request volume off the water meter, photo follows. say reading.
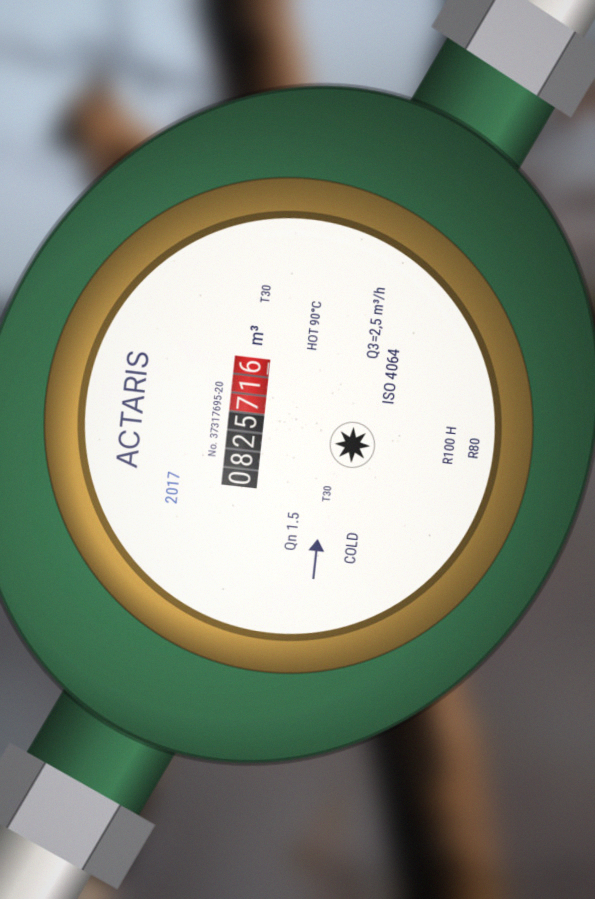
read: 825.716 m³
